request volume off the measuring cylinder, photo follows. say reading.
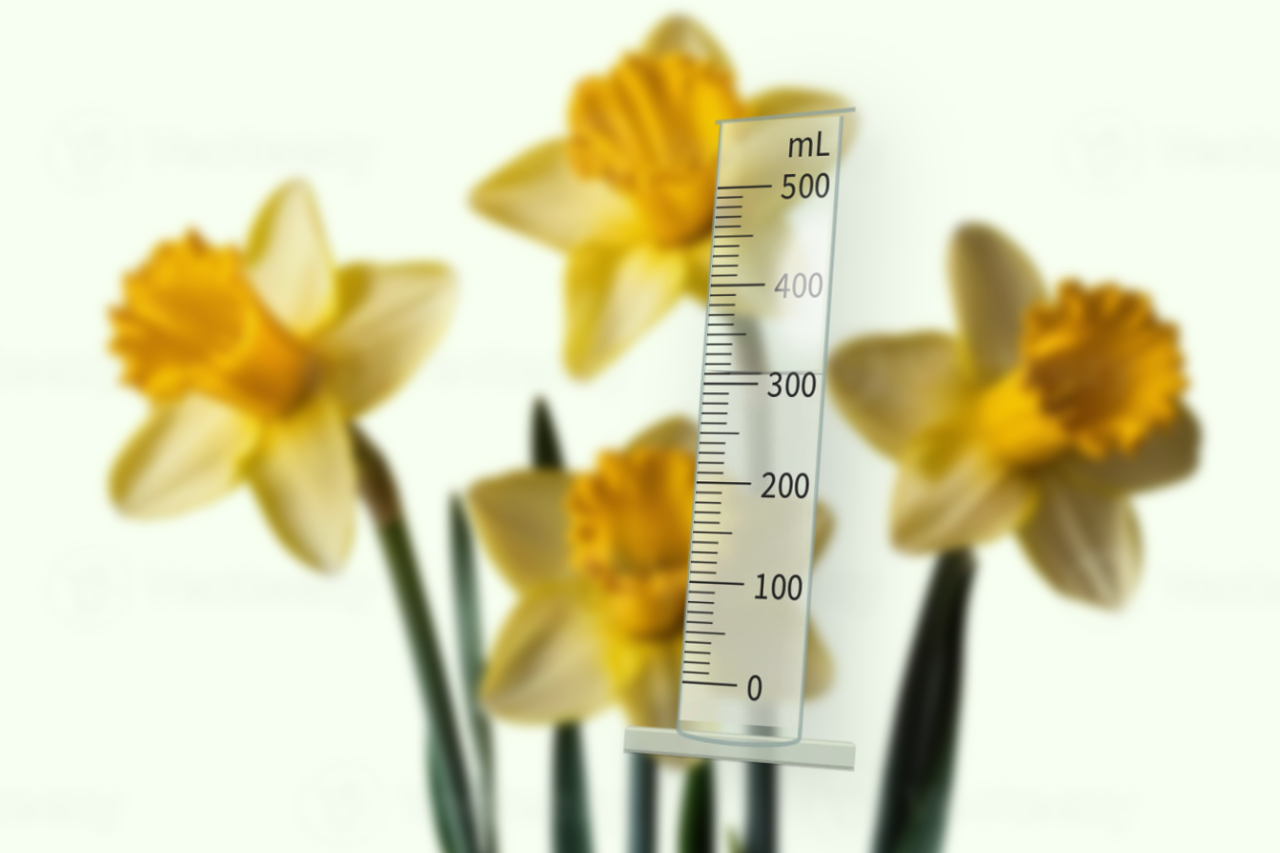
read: 310 mL
